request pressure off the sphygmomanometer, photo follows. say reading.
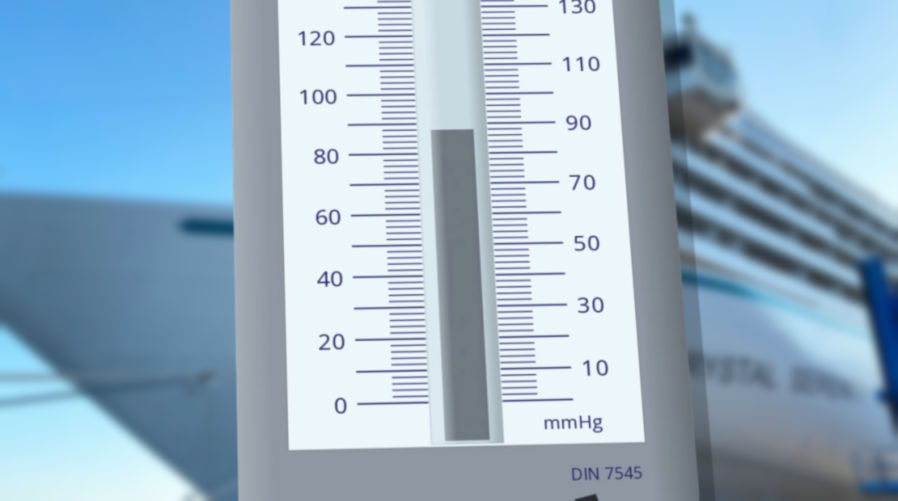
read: 88 mmHg
